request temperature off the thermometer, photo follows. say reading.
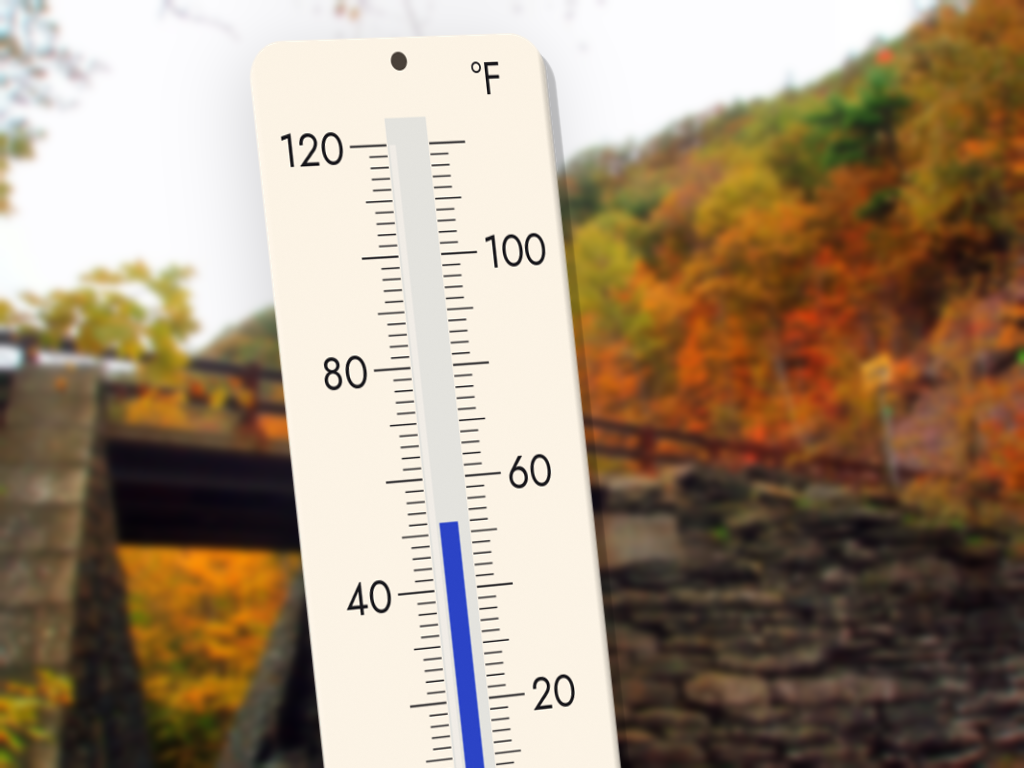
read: 52 °F
